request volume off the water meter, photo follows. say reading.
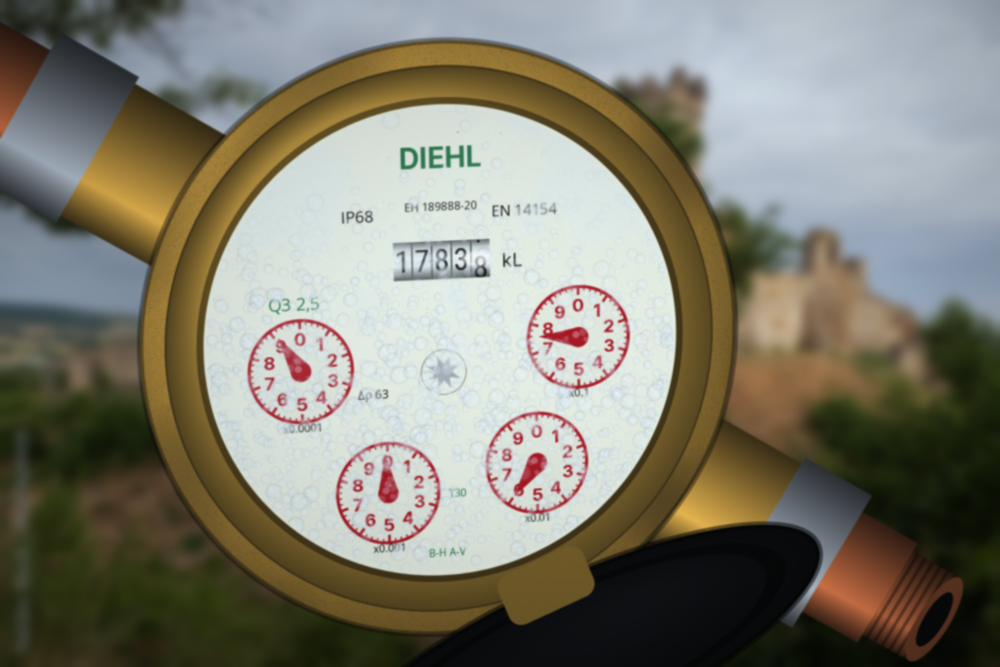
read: 17837.7599 kL
